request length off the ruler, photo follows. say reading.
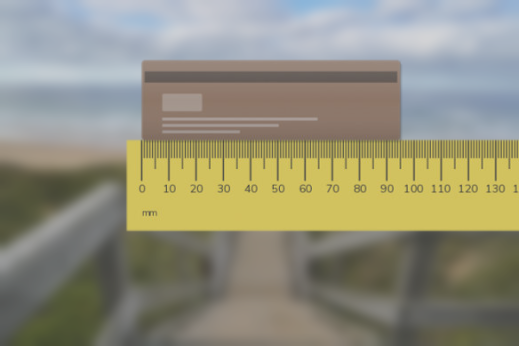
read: 95 mm
